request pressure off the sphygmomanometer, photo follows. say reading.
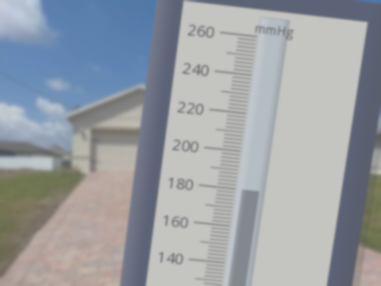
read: 180 mmHg
